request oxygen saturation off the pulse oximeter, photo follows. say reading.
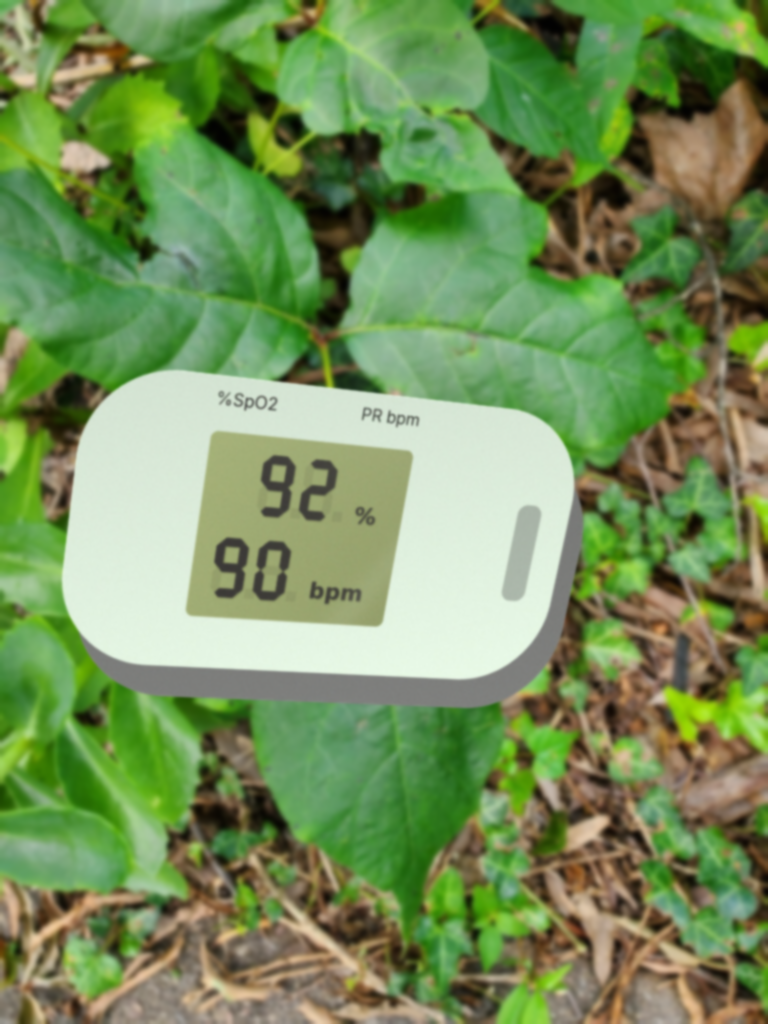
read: 92 %
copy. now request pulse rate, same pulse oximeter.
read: 90 bpm
